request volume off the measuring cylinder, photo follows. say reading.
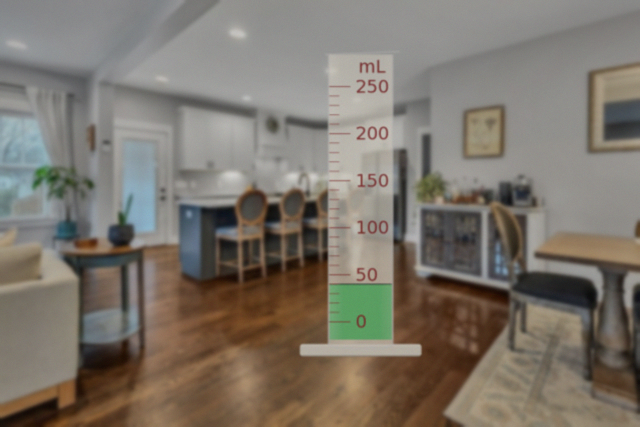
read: 40 mL
